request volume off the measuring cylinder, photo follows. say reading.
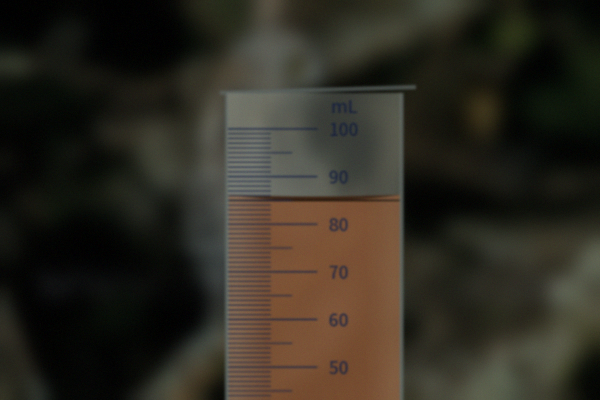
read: 85 mL
